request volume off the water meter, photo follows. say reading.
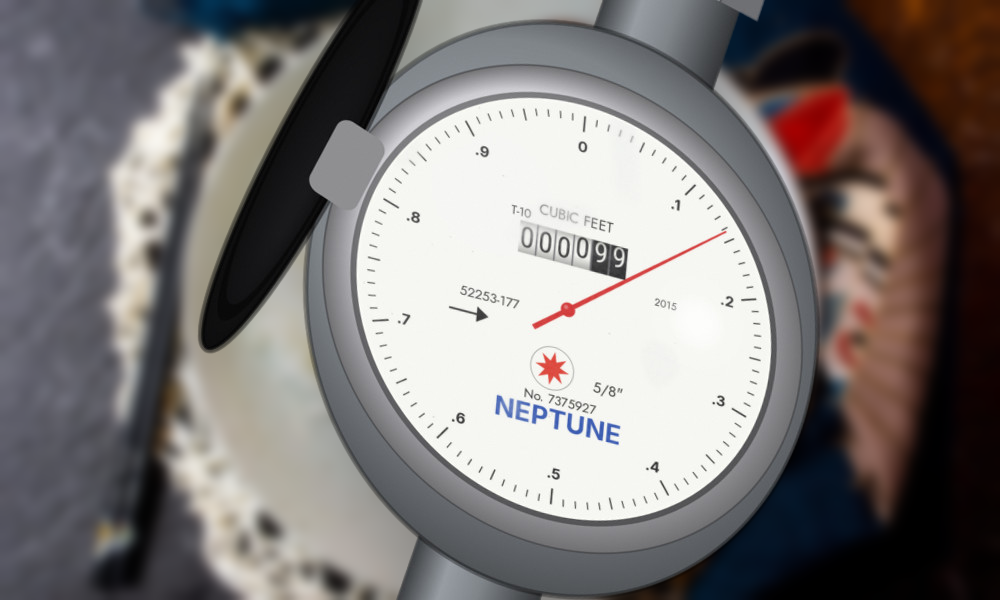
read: 99.14 ft³
